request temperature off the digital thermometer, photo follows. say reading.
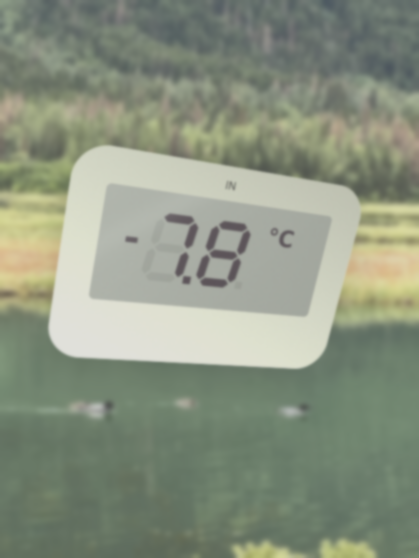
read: -7.8 °C
